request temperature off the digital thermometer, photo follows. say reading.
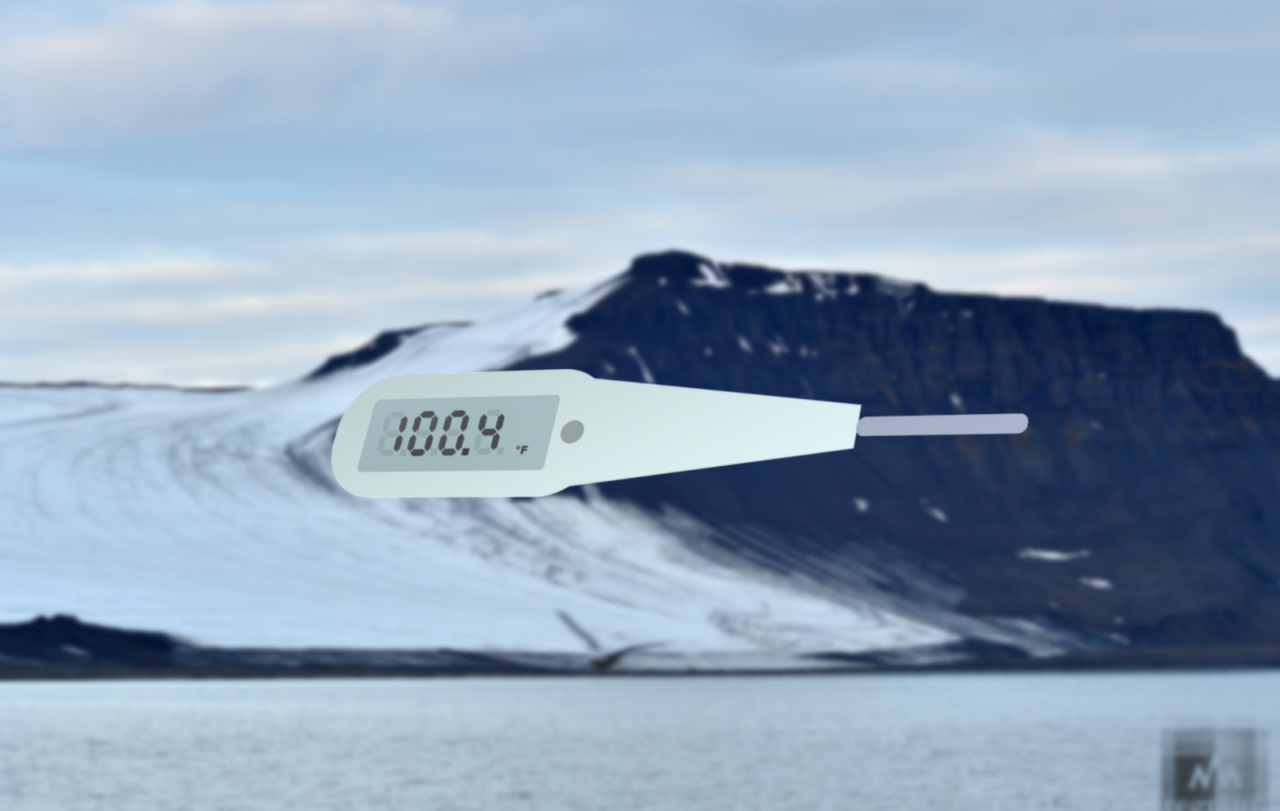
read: 100.4 °F
